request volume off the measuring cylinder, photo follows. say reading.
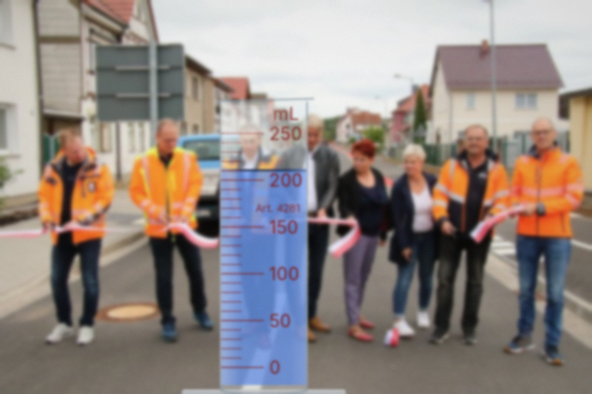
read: 210 mL
